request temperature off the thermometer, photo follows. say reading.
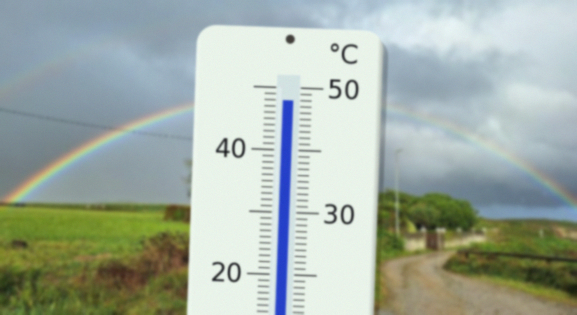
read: 48 °C
